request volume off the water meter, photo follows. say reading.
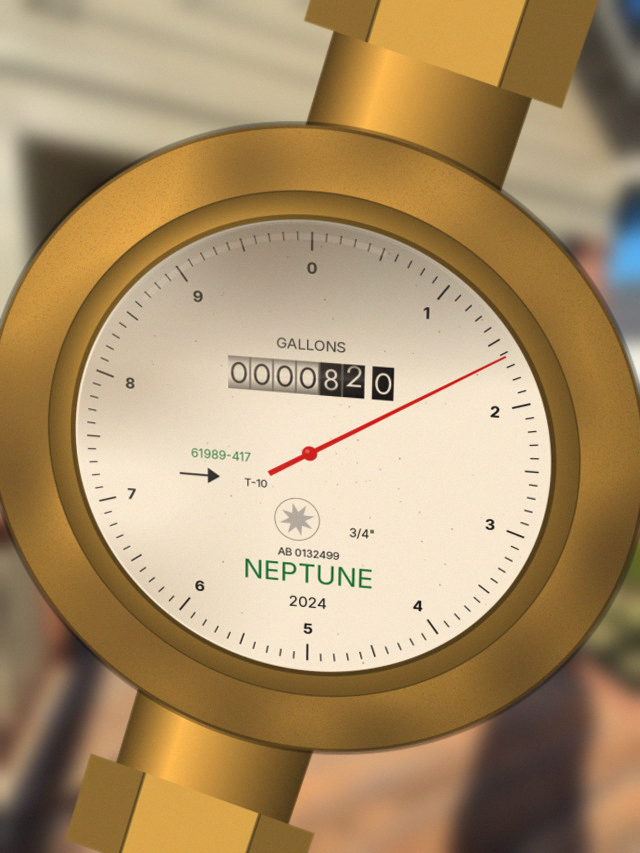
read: 821.6 gal
